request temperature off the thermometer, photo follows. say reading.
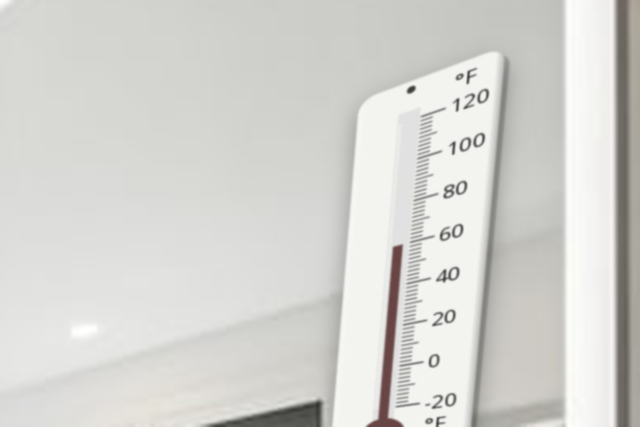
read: 60 °F
